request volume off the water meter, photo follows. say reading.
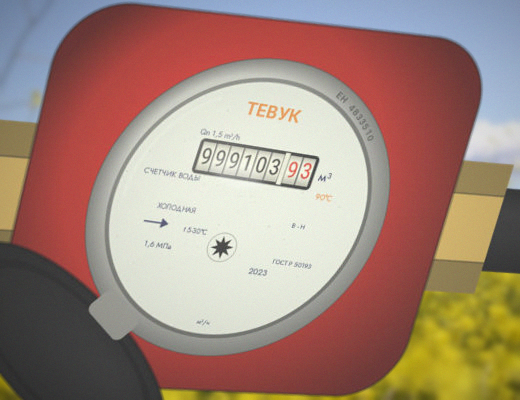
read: 999103.93 m³
